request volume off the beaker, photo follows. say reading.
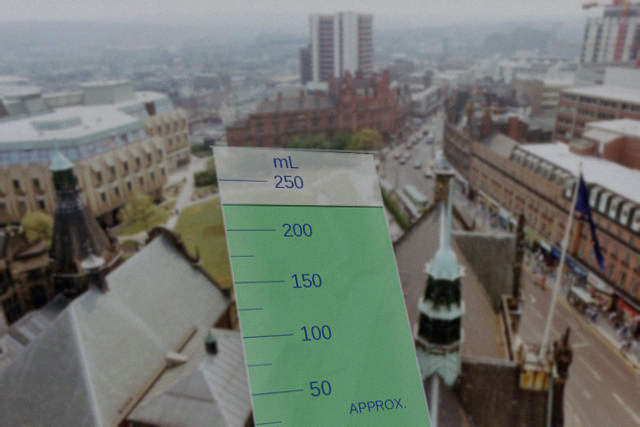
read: 225 mL
